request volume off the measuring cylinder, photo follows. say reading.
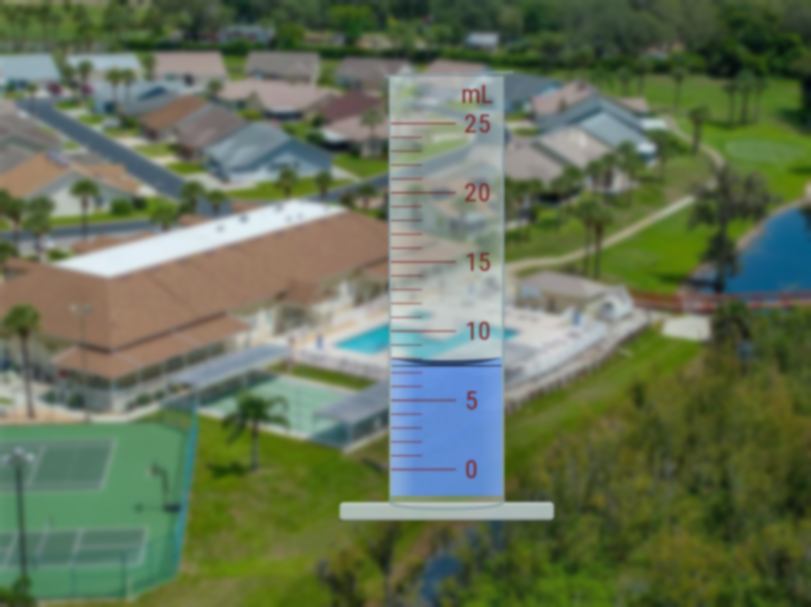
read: 7.5 mL
